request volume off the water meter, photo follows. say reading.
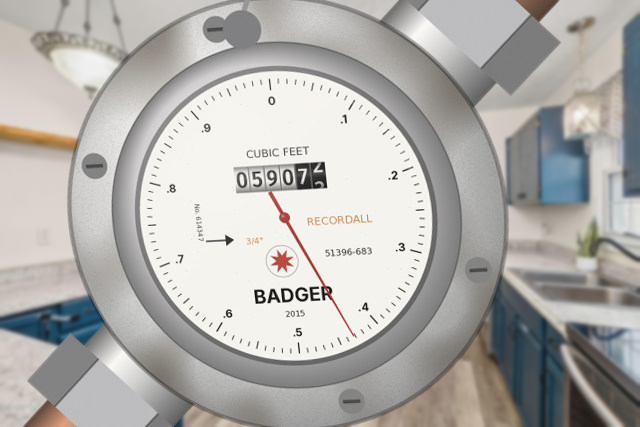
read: 59072.43 ft³
